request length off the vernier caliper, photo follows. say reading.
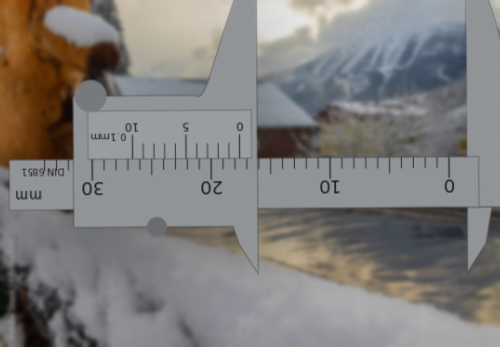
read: 17.6 mm
